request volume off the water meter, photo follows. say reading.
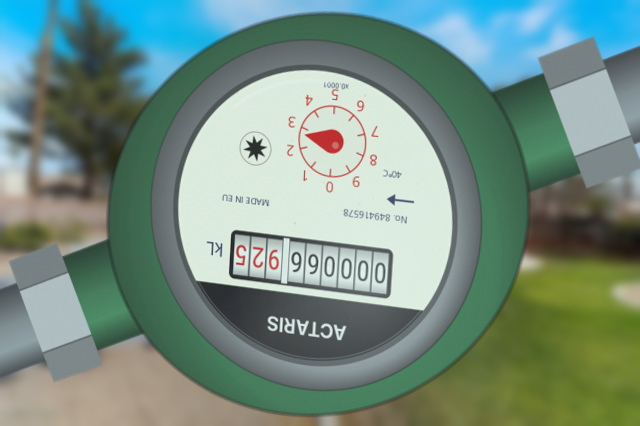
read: 66.9252 kL
